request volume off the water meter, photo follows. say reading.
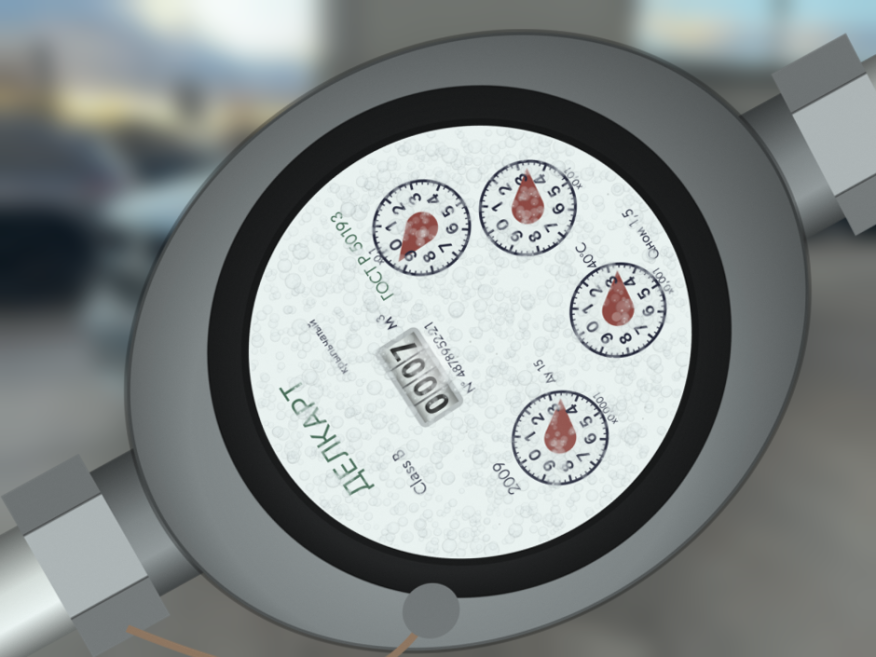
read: 6.9333 m³
